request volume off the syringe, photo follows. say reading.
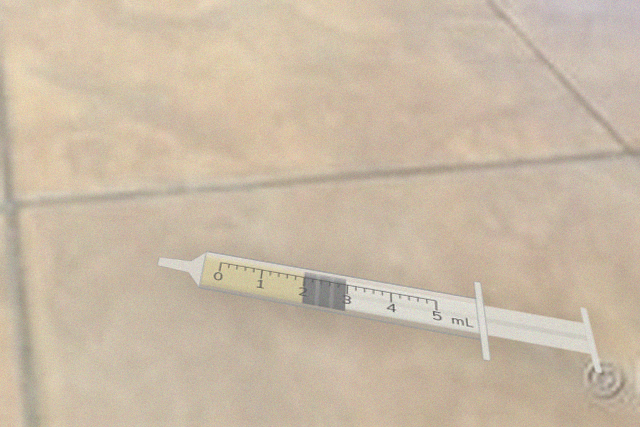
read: 2 mL
